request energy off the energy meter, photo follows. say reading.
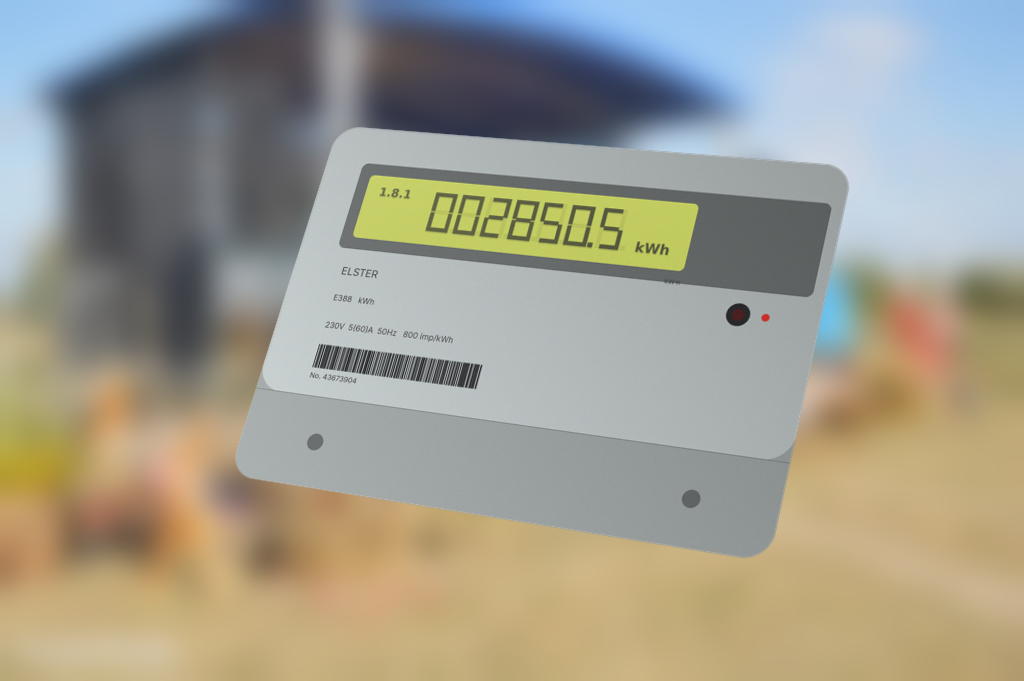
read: 2850.5 kWh
